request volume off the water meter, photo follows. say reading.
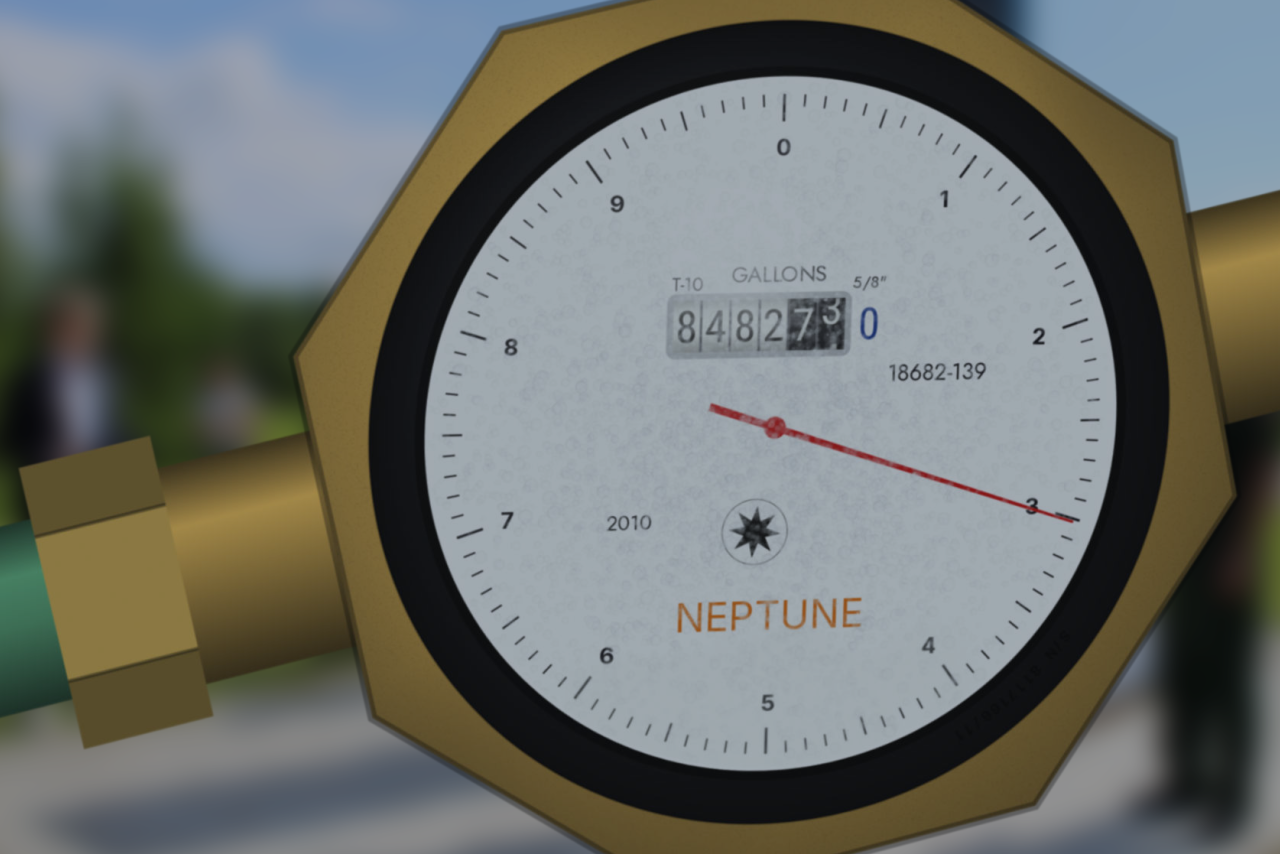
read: 8482733.0 gal
